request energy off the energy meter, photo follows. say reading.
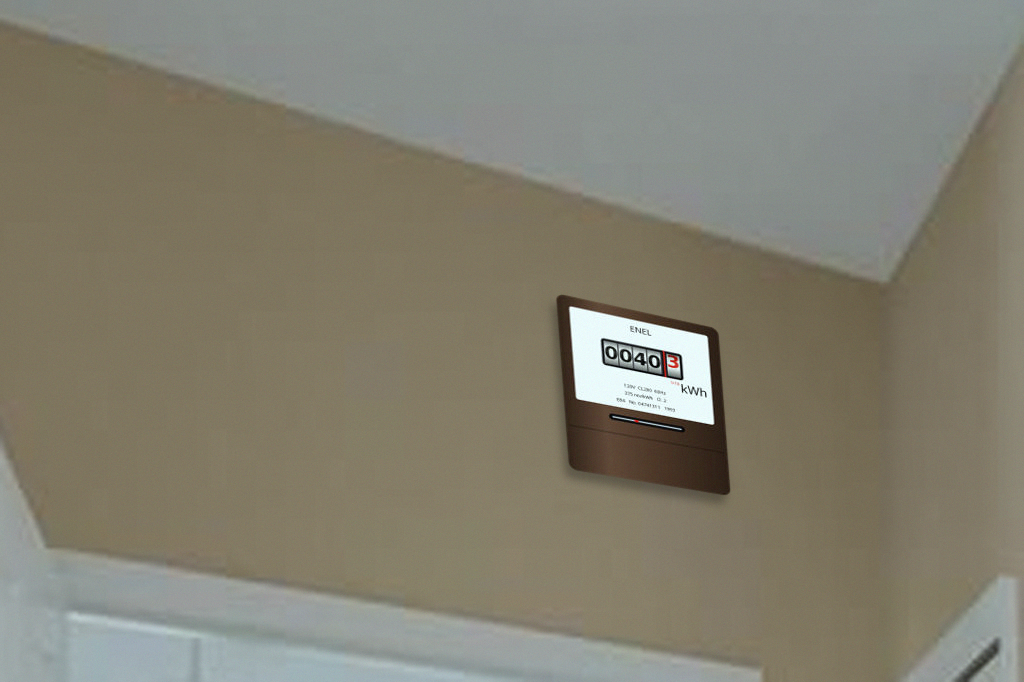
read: 40.3 kWh
